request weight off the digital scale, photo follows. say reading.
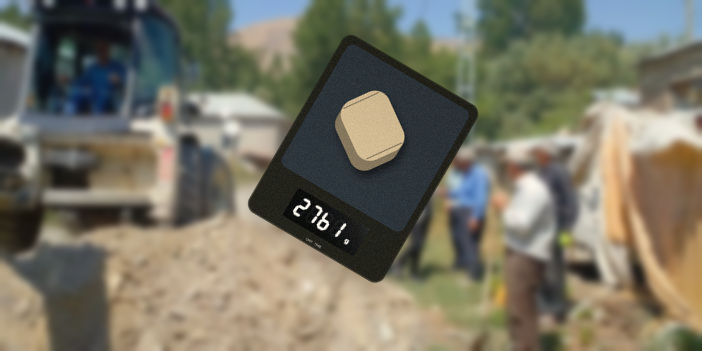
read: 2761 g
